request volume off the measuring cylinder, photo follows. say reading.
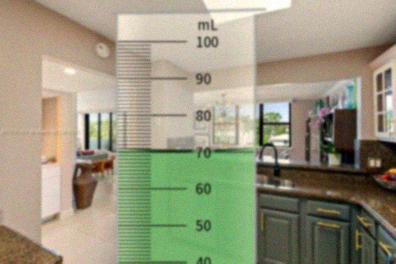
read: 70 mL
